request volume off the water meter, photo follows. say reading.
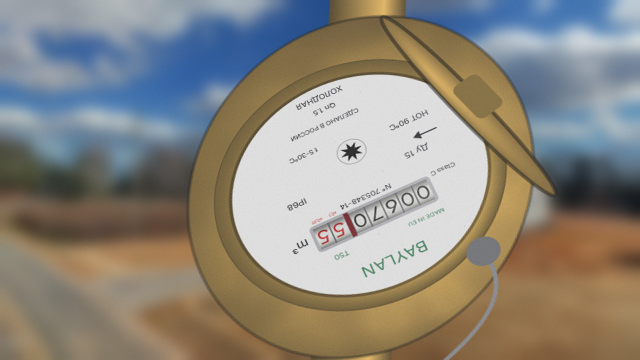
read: 670.55 m³
